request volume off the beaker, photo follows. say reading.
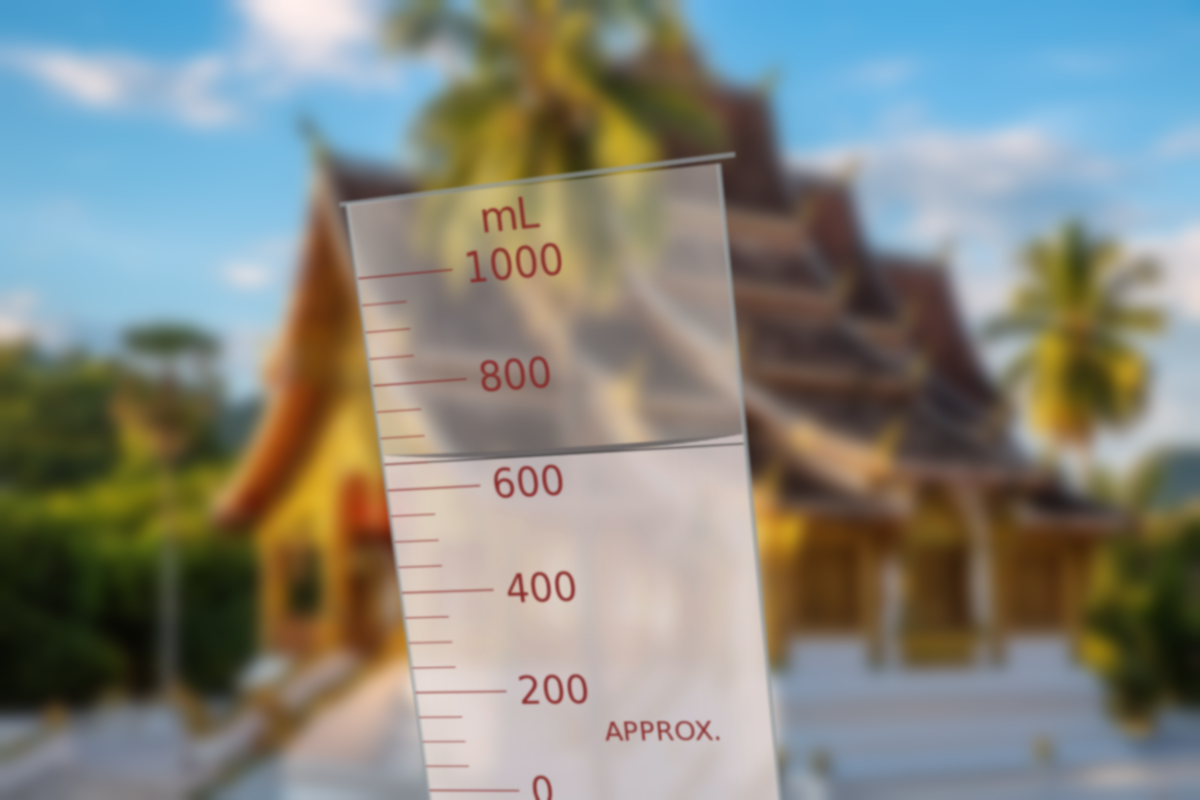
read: 650 mL
